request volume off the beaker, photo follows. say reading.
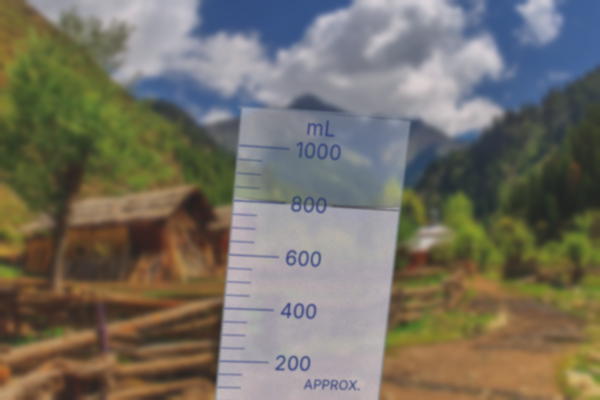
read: 800 mL
